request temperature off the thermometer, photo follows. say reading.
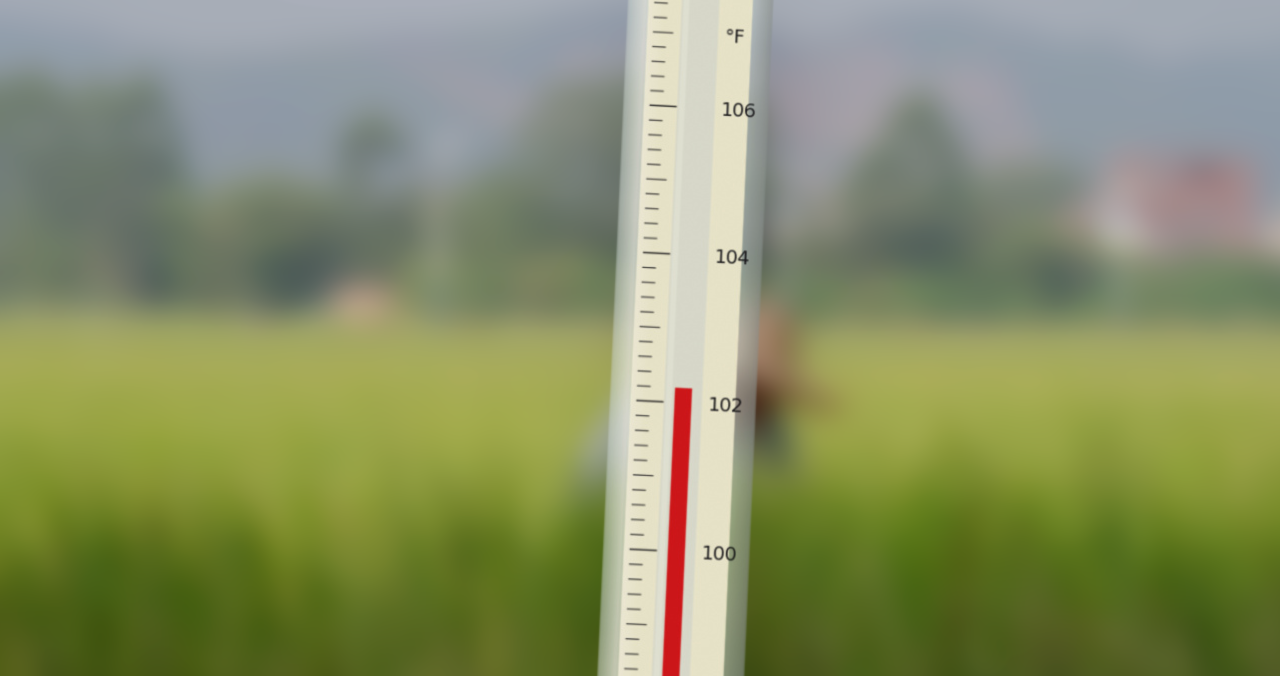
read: 102.2 °F
